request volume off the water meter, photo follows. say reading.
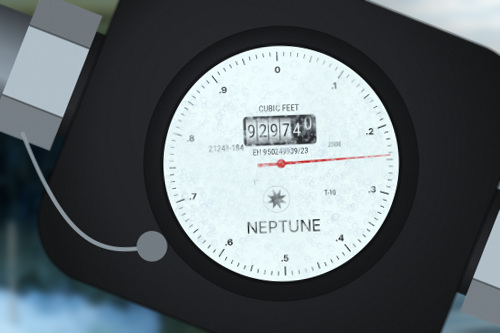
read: 929740.24 ft³
